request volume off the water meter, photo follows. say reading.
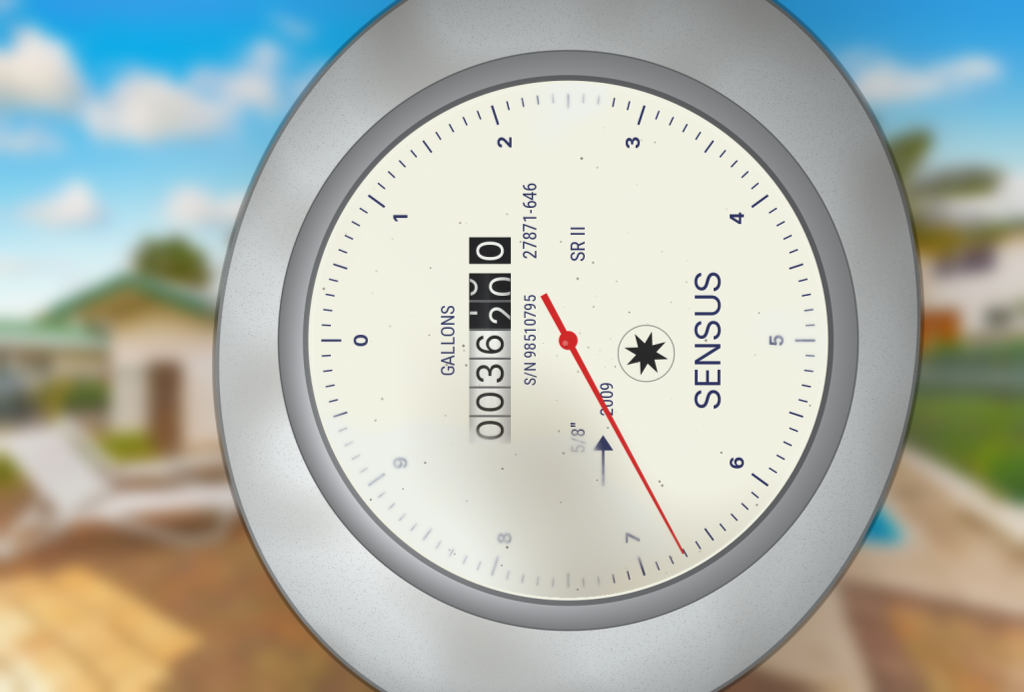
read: 36196.7 gal
